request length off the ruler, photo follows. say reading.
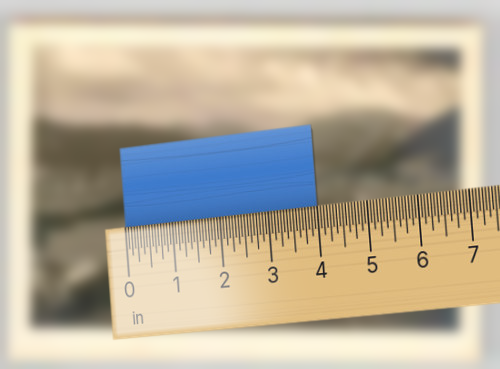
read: 4 in
